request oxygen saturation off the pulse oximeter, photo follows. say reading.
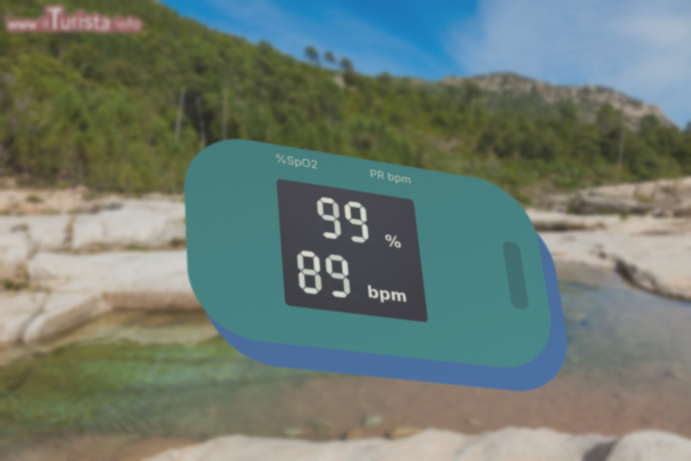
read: 99 %
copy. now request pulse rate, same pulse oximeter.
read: 89 bpm
